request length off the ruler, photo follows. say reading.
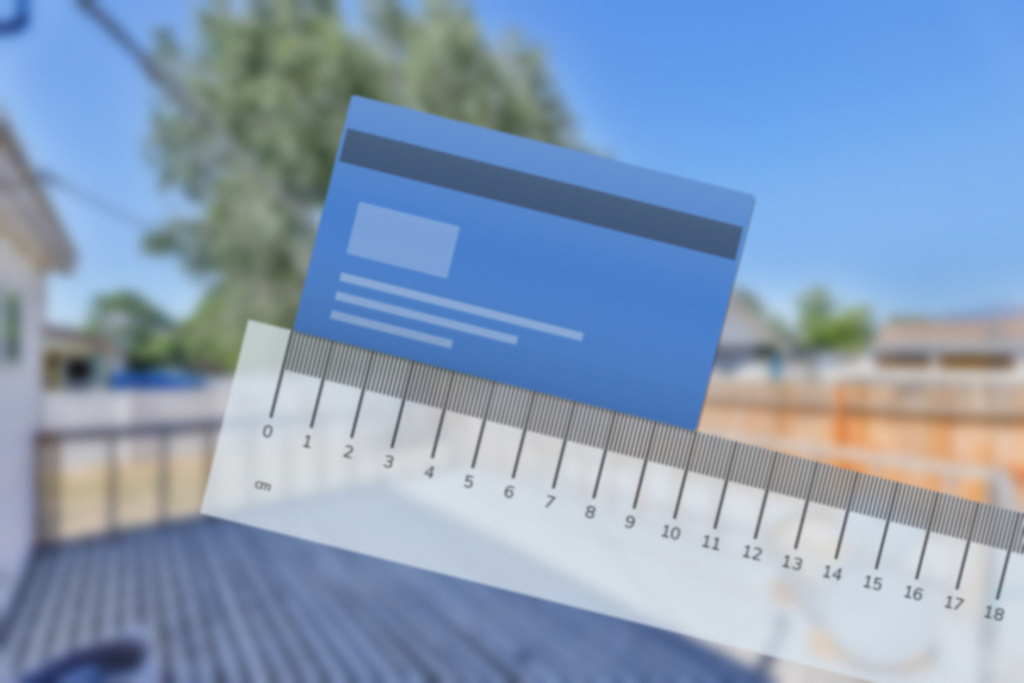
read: 10 cm
